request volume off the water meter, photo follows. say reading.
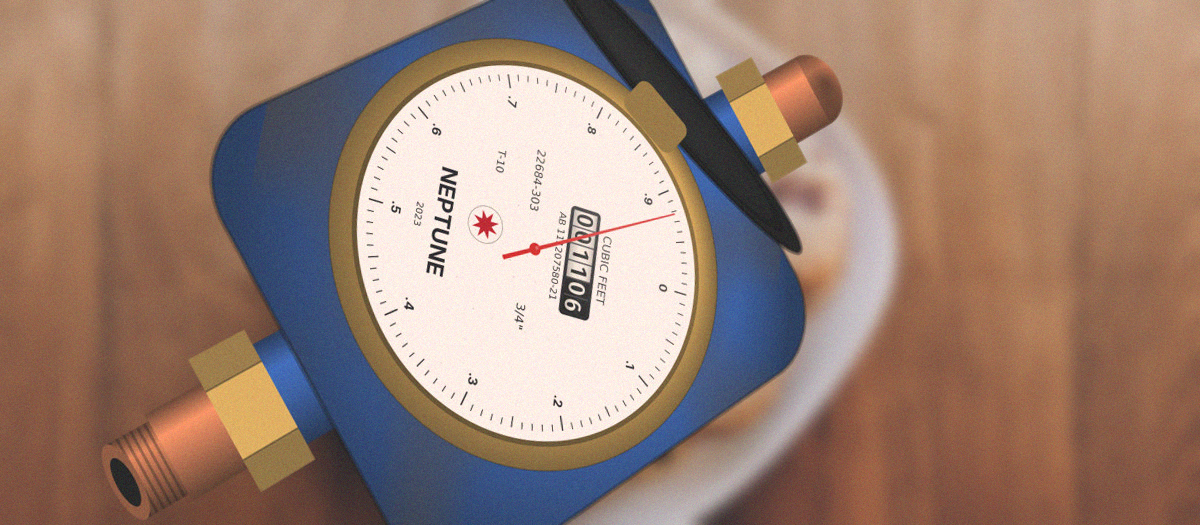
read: 1105.92 ft³
